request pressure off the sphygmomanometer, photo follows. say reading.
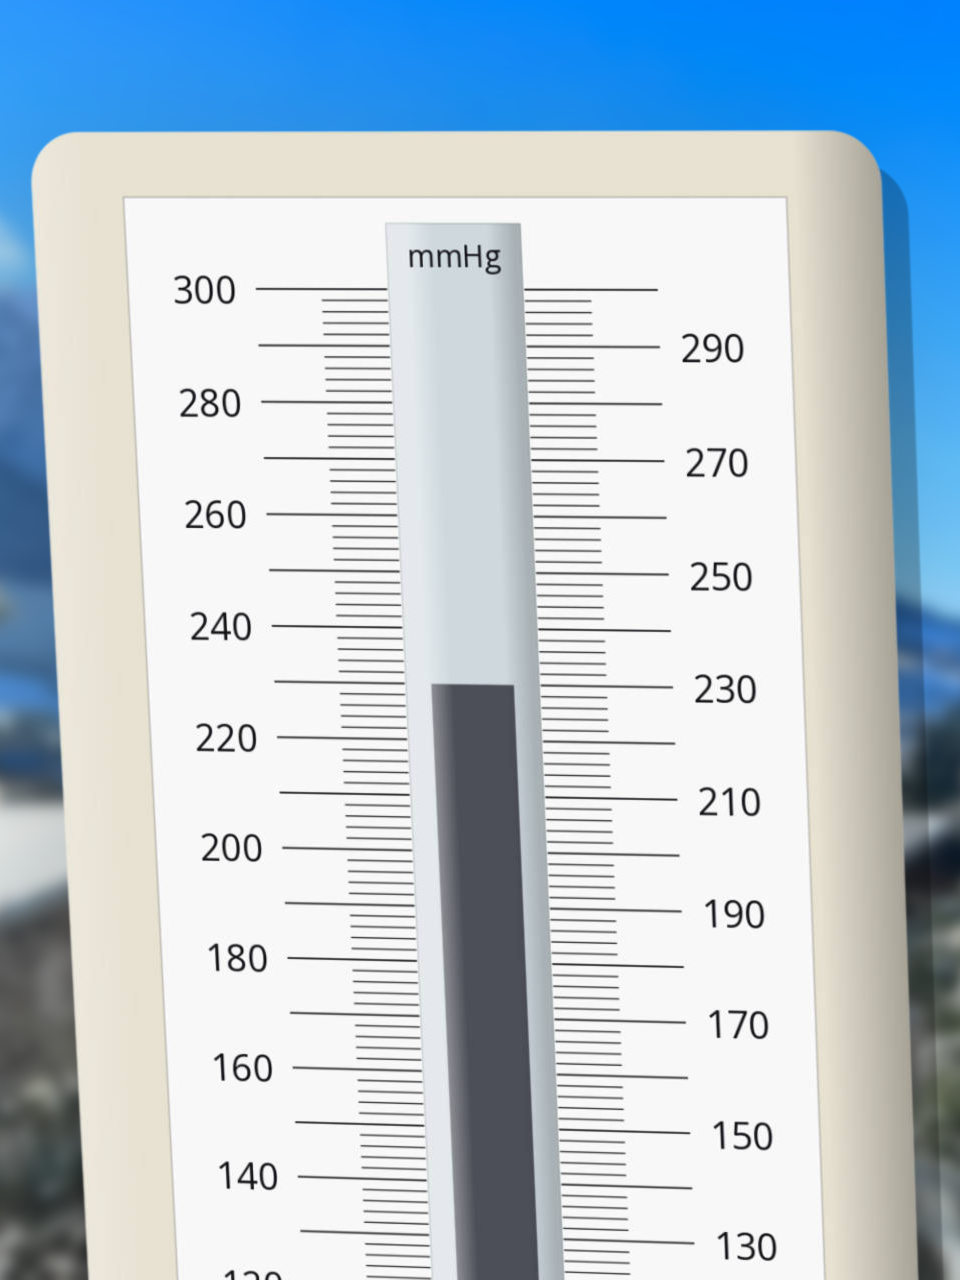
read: 230 mmHg
